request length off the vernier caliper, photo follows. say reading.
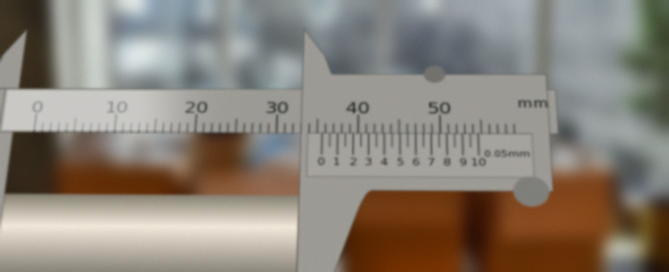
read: 35.6 mm
